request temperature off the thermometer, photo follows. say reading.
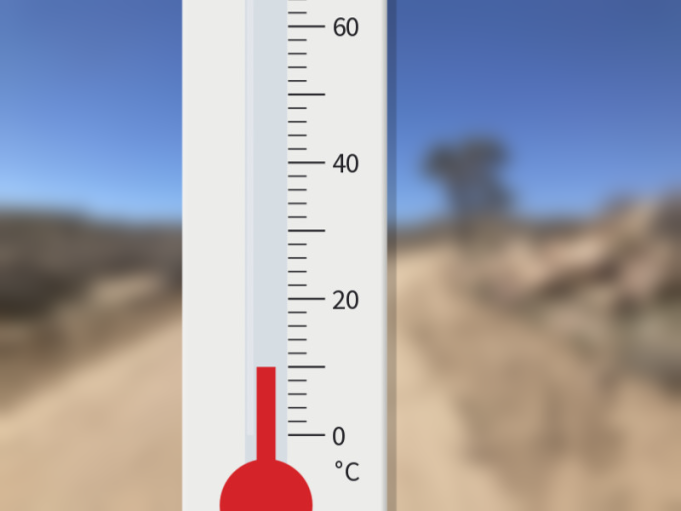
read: 10 °C
